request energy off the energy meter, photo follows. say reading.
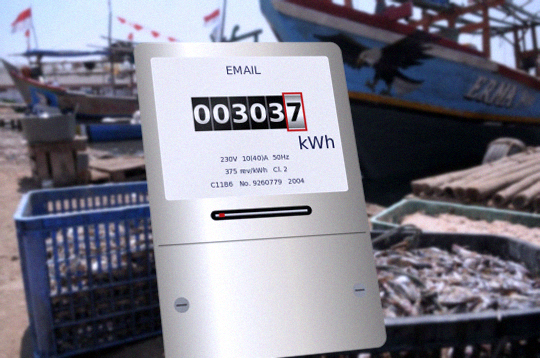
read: 303.7 kWh
